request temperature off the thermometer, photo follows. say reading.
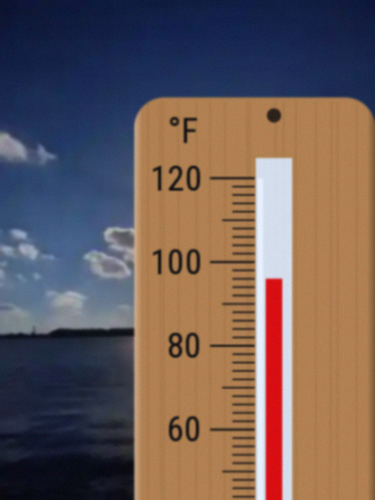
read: 96 °F
